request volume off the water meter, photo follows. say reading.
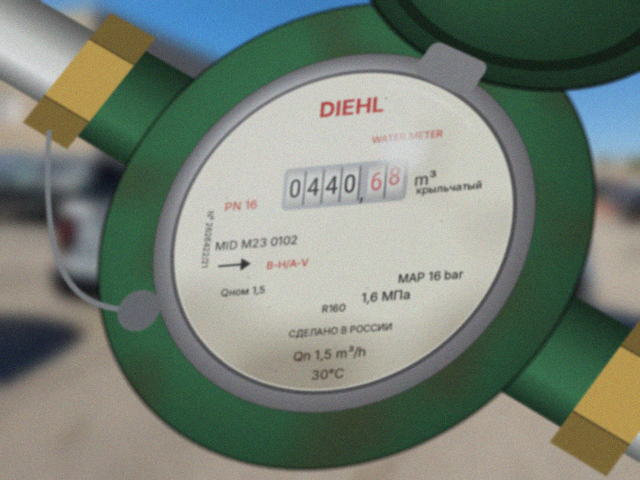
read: 440.68 m³
